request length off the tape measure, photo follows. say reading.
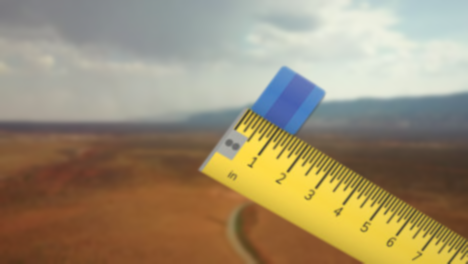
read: 1.5 in
